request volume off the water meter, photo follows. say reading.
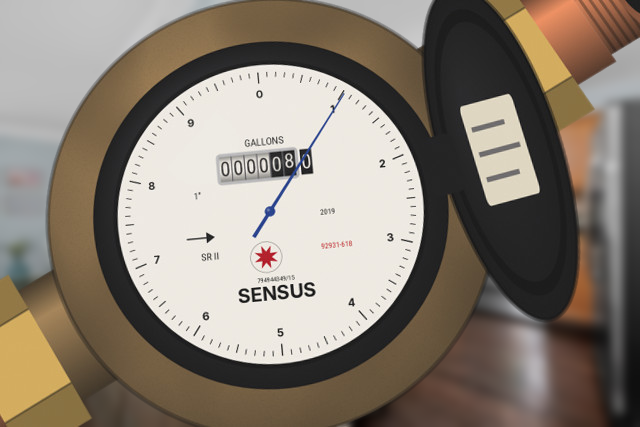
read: 81.0 gal
